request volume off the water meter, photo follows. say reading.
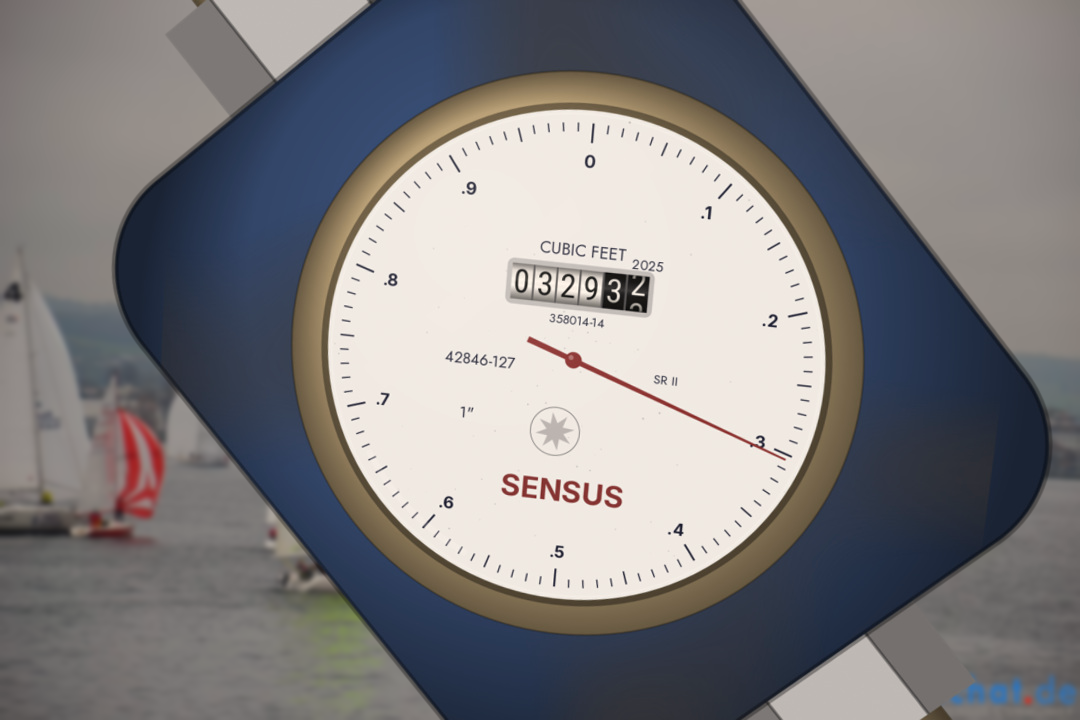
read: 32932.30 ft³
